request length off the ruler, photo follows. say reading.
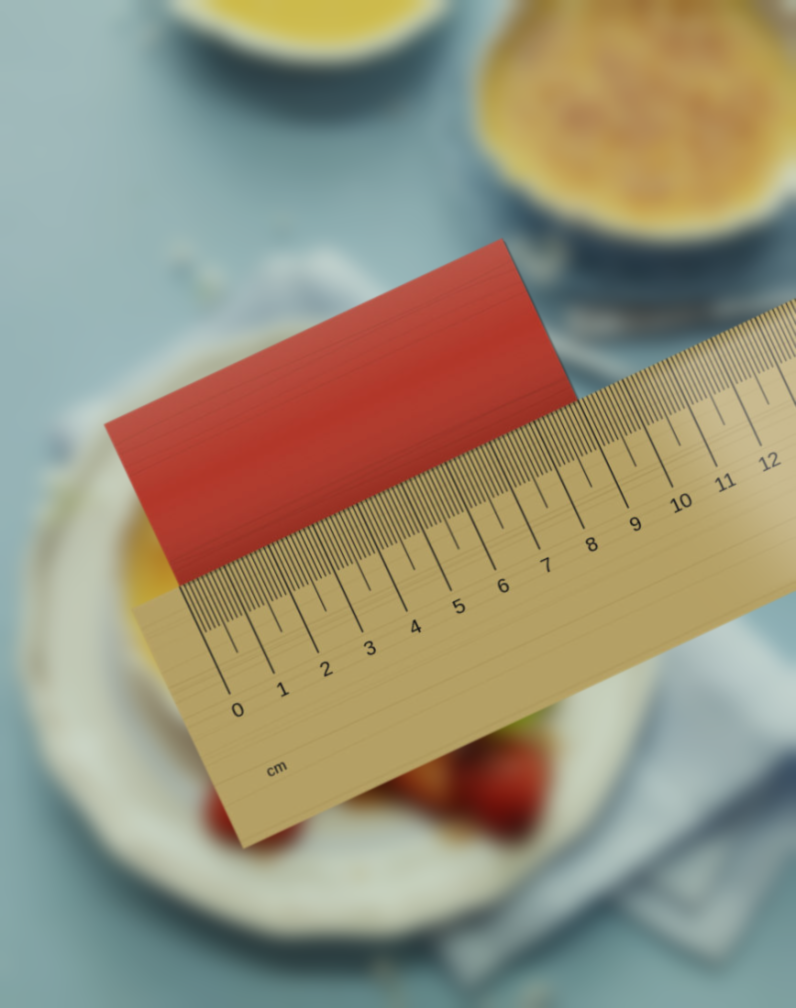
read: 9 cm
